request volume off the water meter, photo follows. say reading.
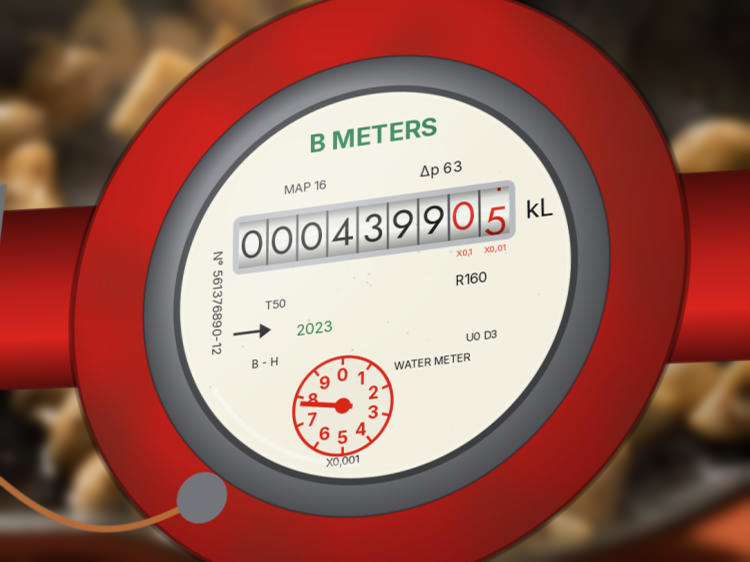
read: 4399.047 kL
